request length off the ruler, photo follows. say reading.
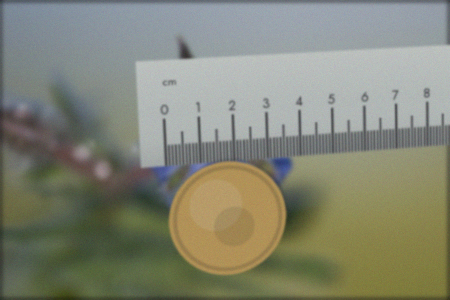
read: 3.5 cm
